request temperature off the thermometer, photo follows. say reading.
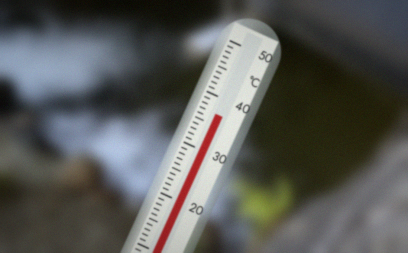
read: 37 °C
